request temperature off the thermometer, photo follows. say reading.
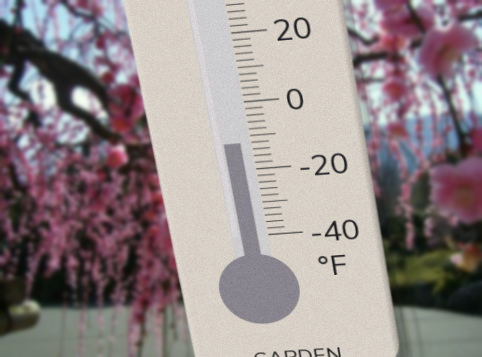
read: -12 °F
